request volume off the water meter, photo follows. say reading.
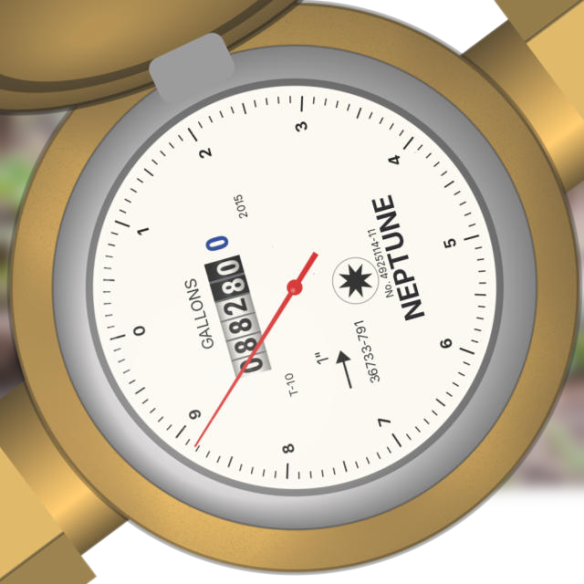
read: 882798.8 gal
